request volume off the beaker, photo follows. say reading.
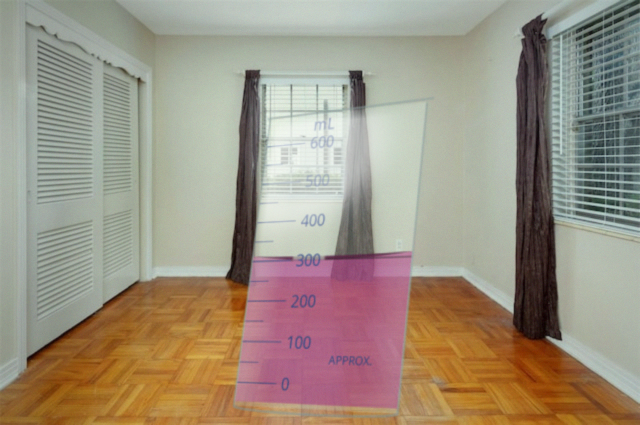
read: 300 mL
